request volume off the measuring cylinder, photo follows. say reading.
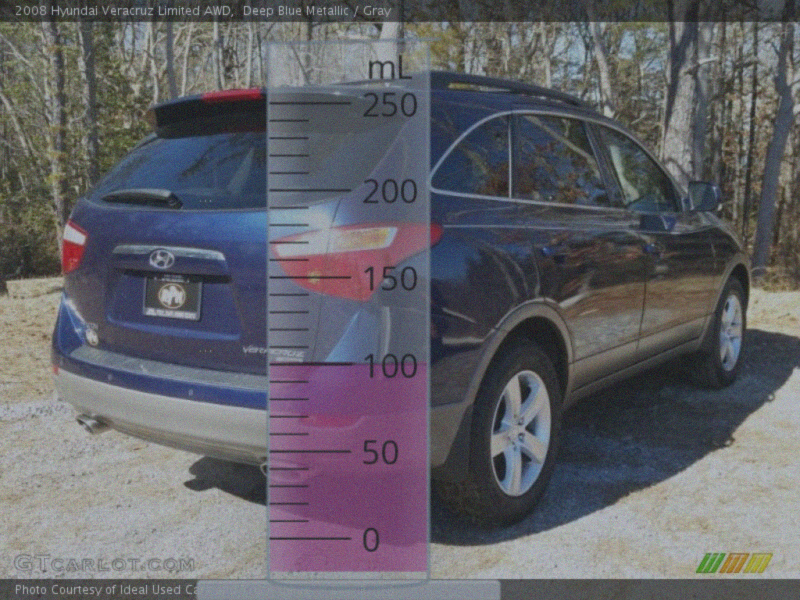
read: 100 mL
